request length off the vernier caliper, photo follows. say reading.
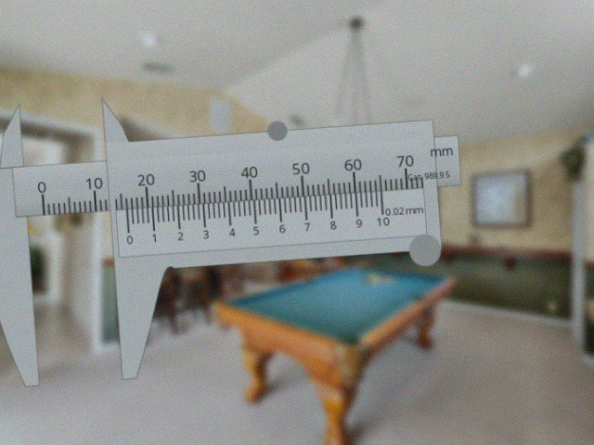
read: 16.0 mm
